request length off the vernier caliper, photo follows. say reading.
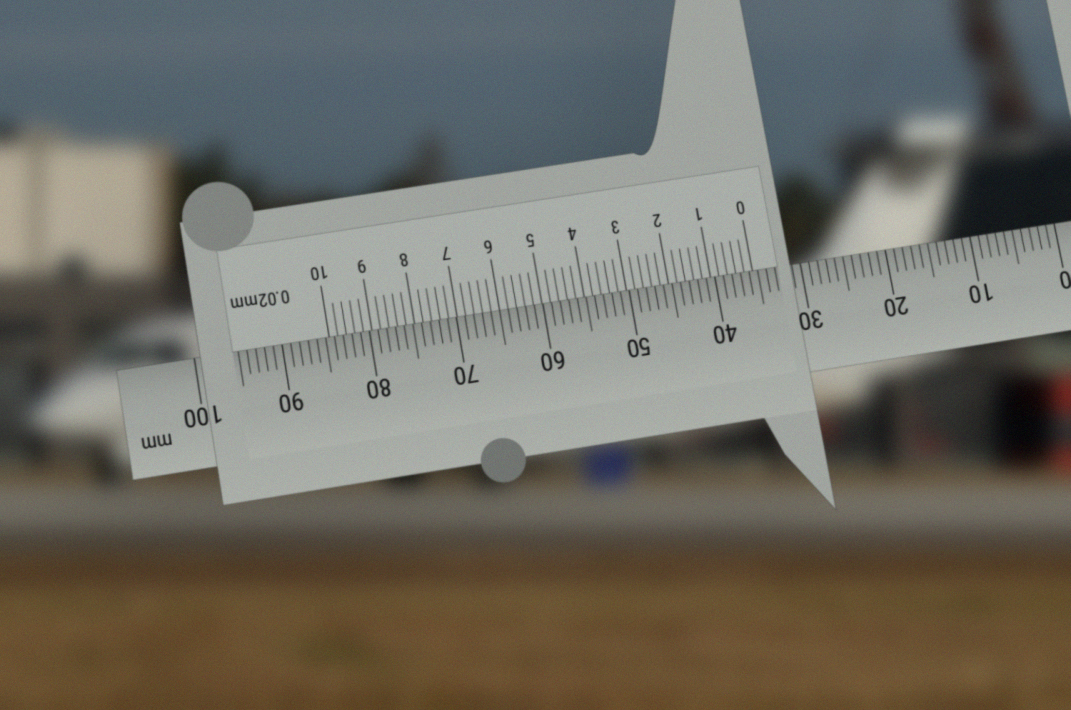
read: 35.6 mm
